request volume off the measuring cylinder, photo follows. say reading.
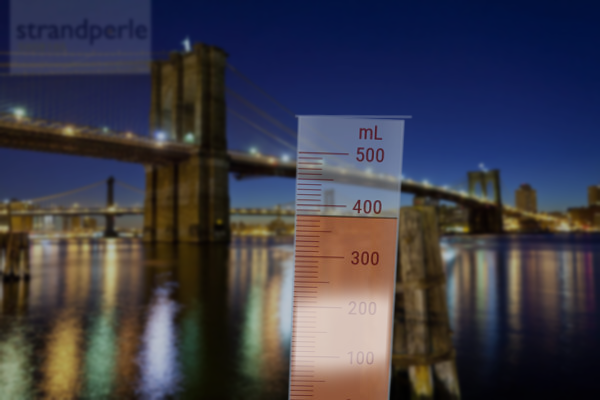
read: 380 mL
